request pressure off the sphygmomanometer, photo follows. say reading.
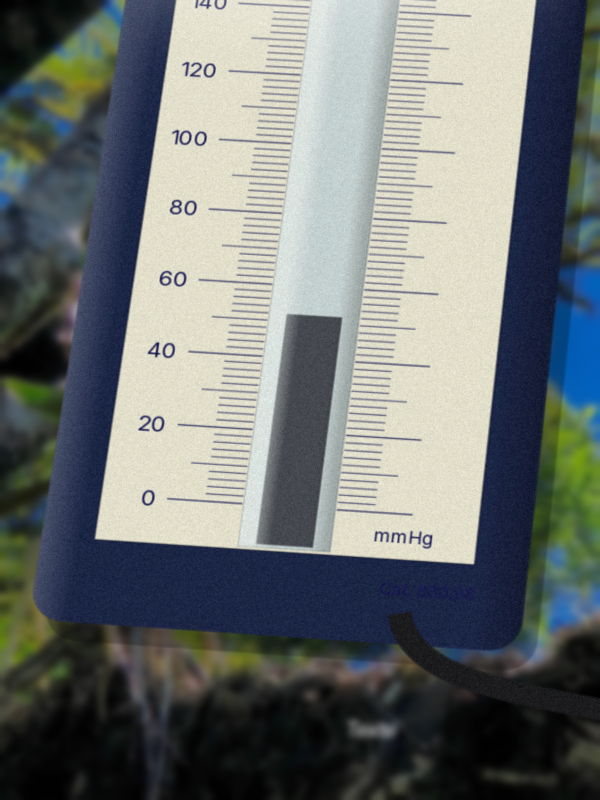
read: 52 mmHg
